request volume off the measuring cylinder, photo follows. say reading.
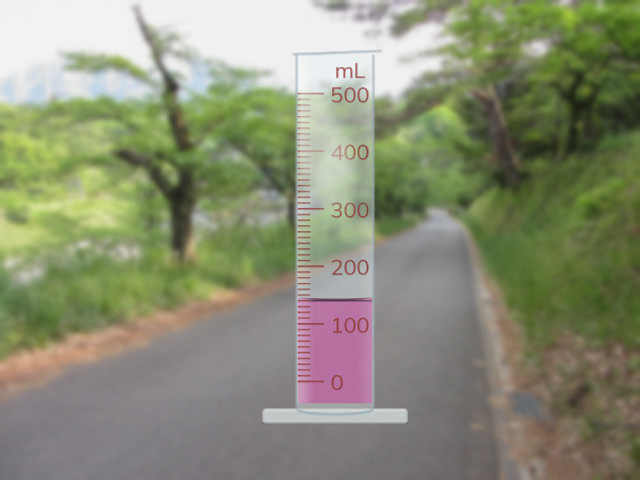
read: 140 mL
